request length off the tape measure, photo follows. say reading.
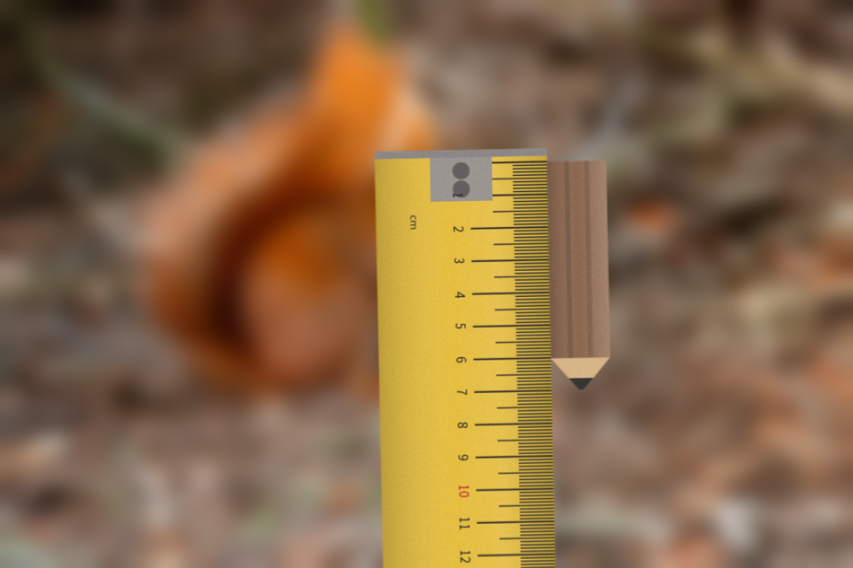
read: 7 cm
